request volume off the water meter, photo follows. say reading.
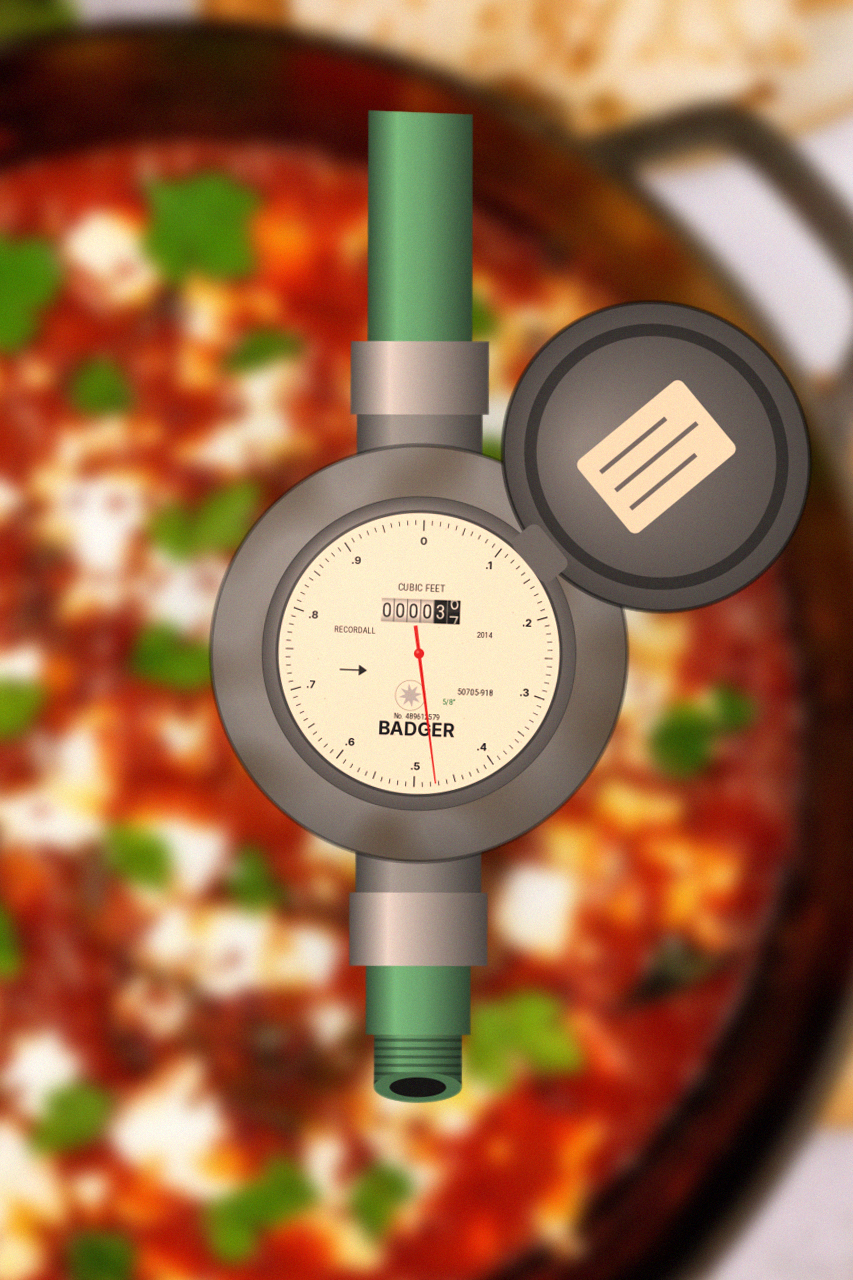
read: 36.47 ft³
